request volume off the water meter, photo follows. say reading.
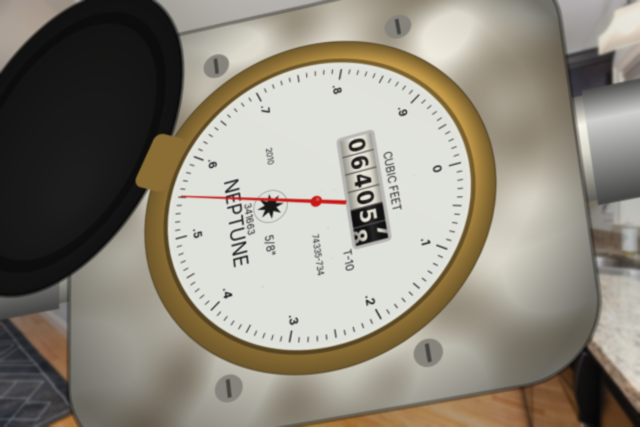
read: 64057.55 ft³
